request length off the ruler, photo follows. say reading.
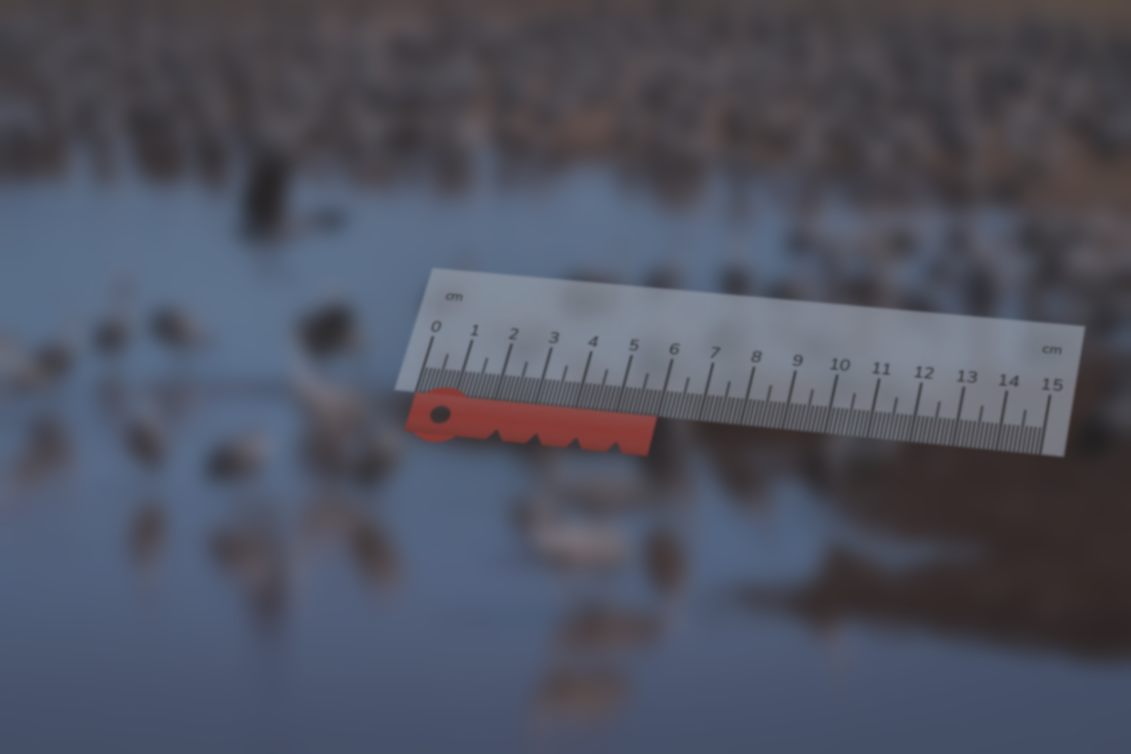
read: 6 cm
